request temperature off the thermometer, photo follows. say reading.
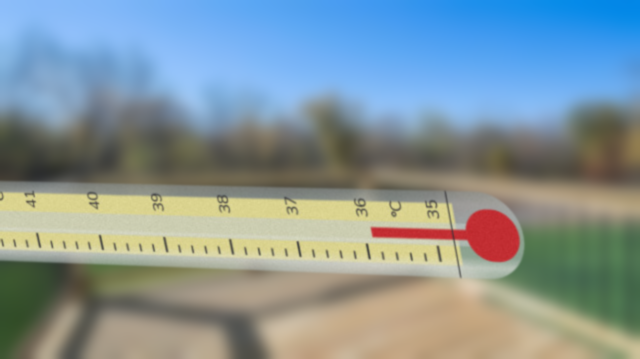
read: 35.9 °C
